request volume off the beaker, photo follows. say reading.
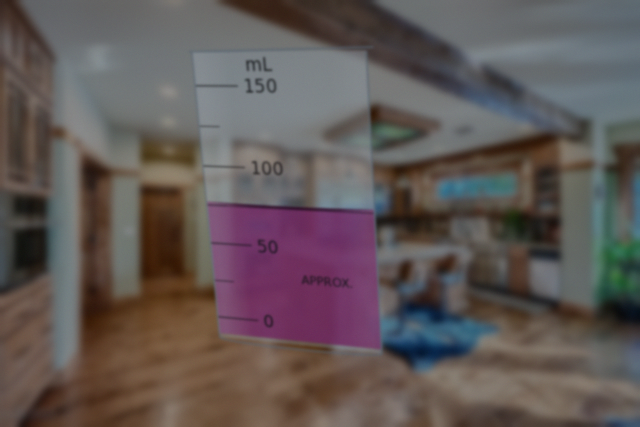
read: 75 mL
